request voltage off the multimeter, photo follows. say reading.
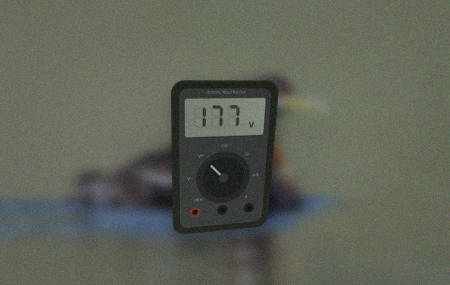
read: 177 V
